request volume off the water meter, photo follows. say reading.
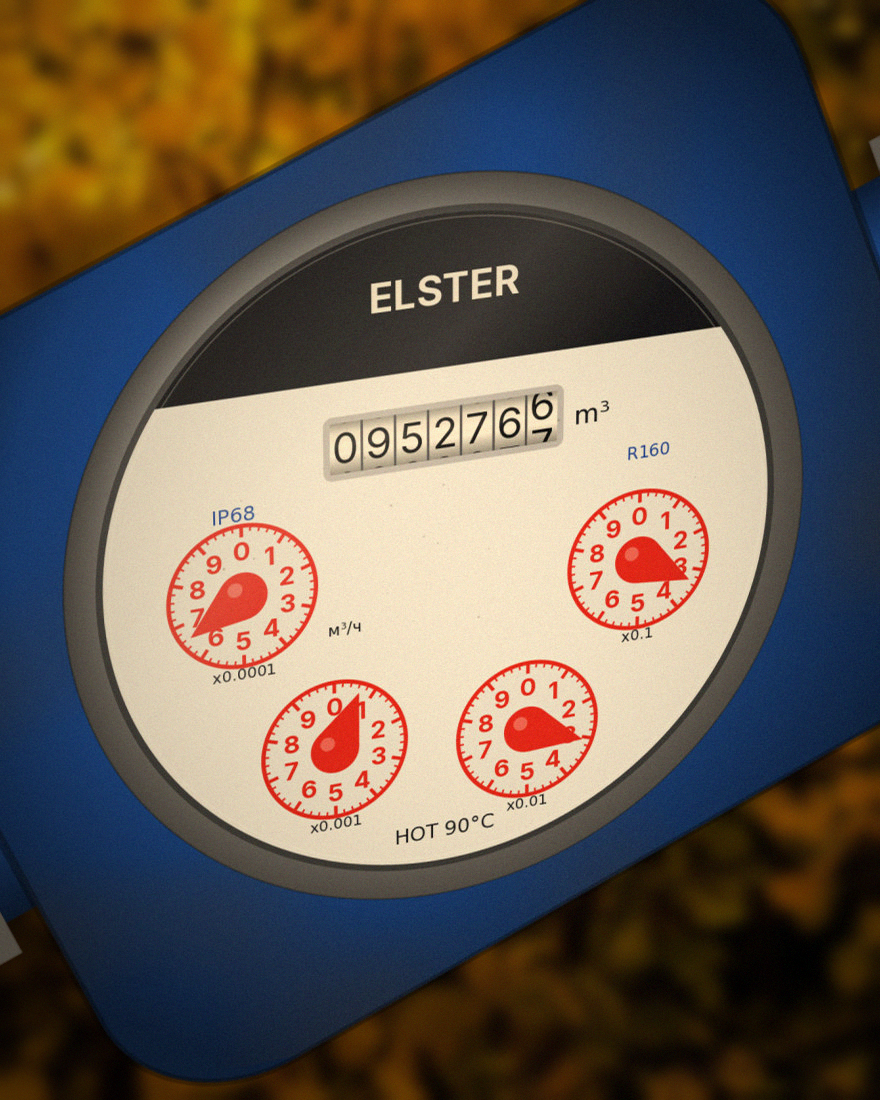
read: 952766.3306 m³
